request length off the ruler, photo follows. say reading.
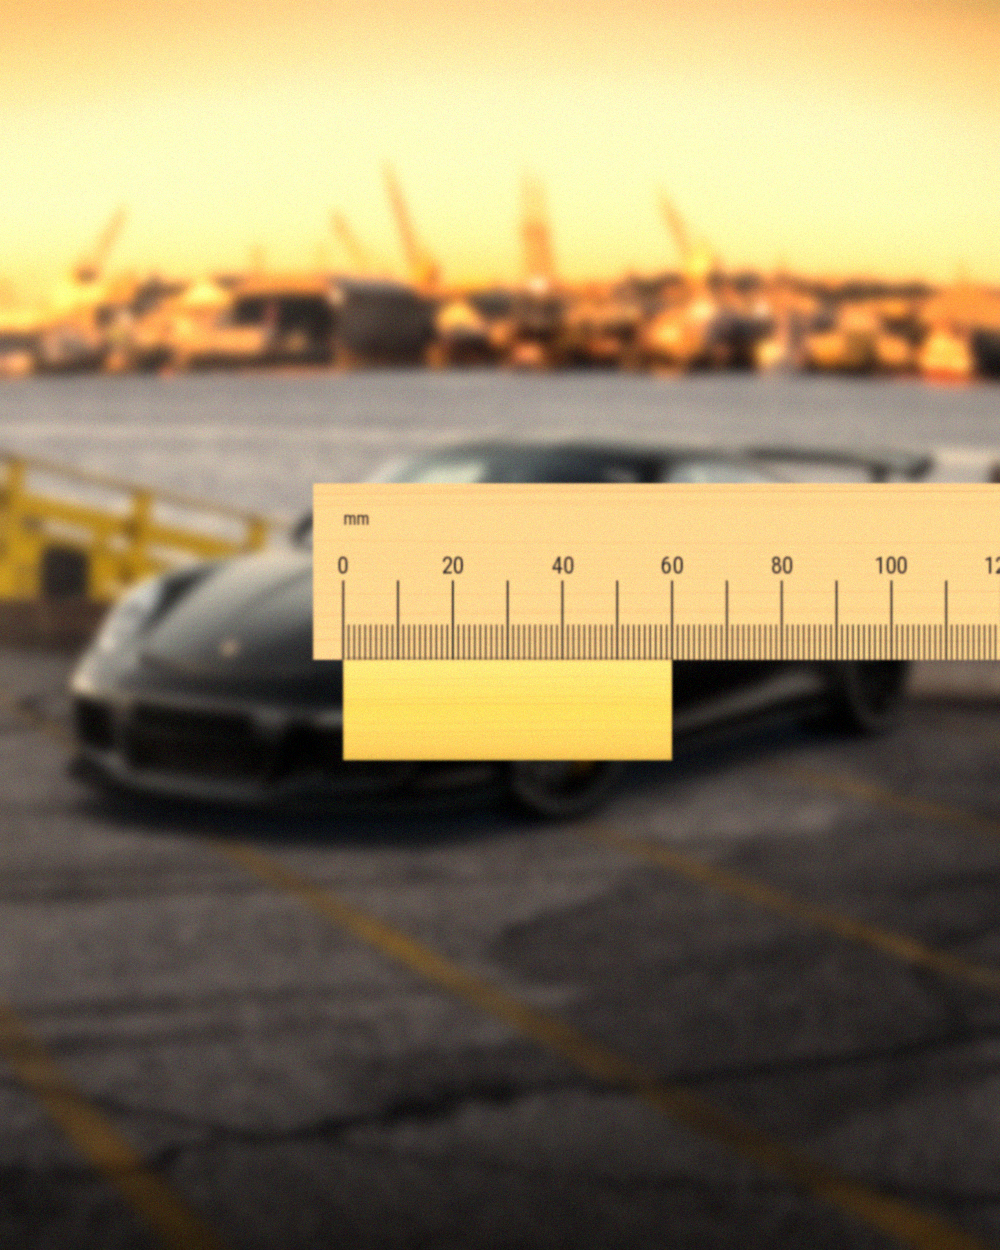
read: 60 mm
